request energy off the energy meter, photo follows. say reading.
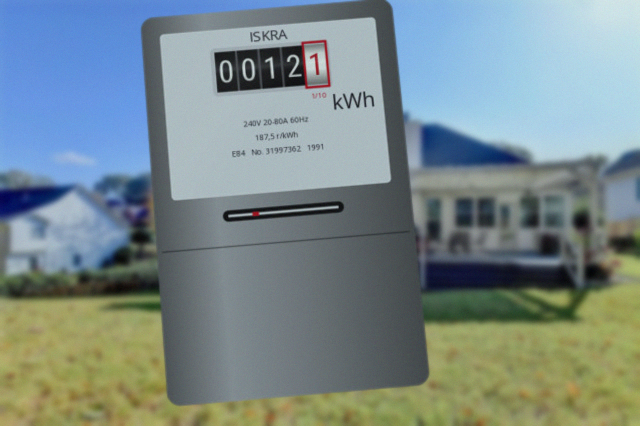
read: 12.1 kWh
